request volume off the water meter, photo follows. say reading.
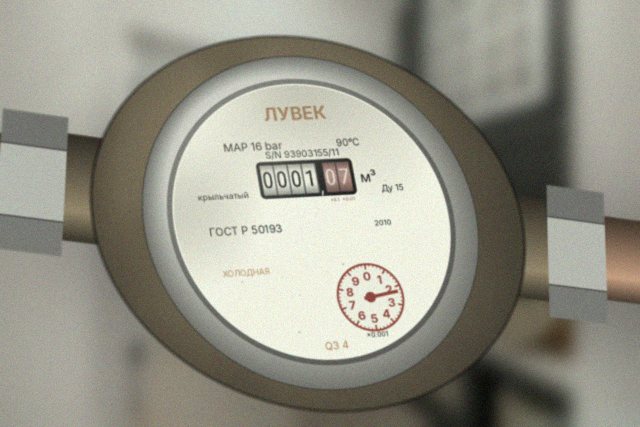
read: 1.072 m³
